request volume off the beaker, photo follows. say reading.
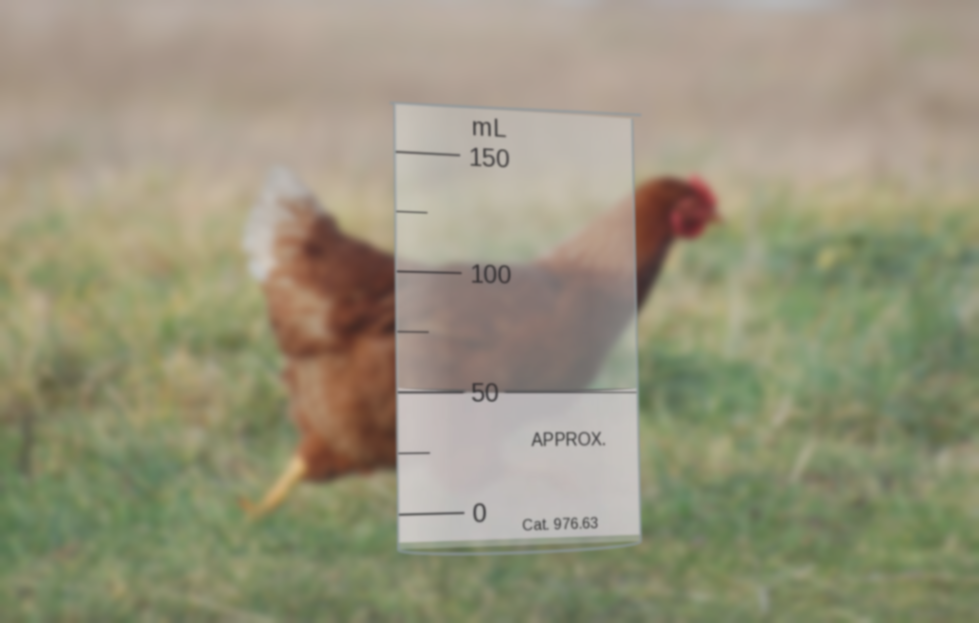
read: 50 mL
